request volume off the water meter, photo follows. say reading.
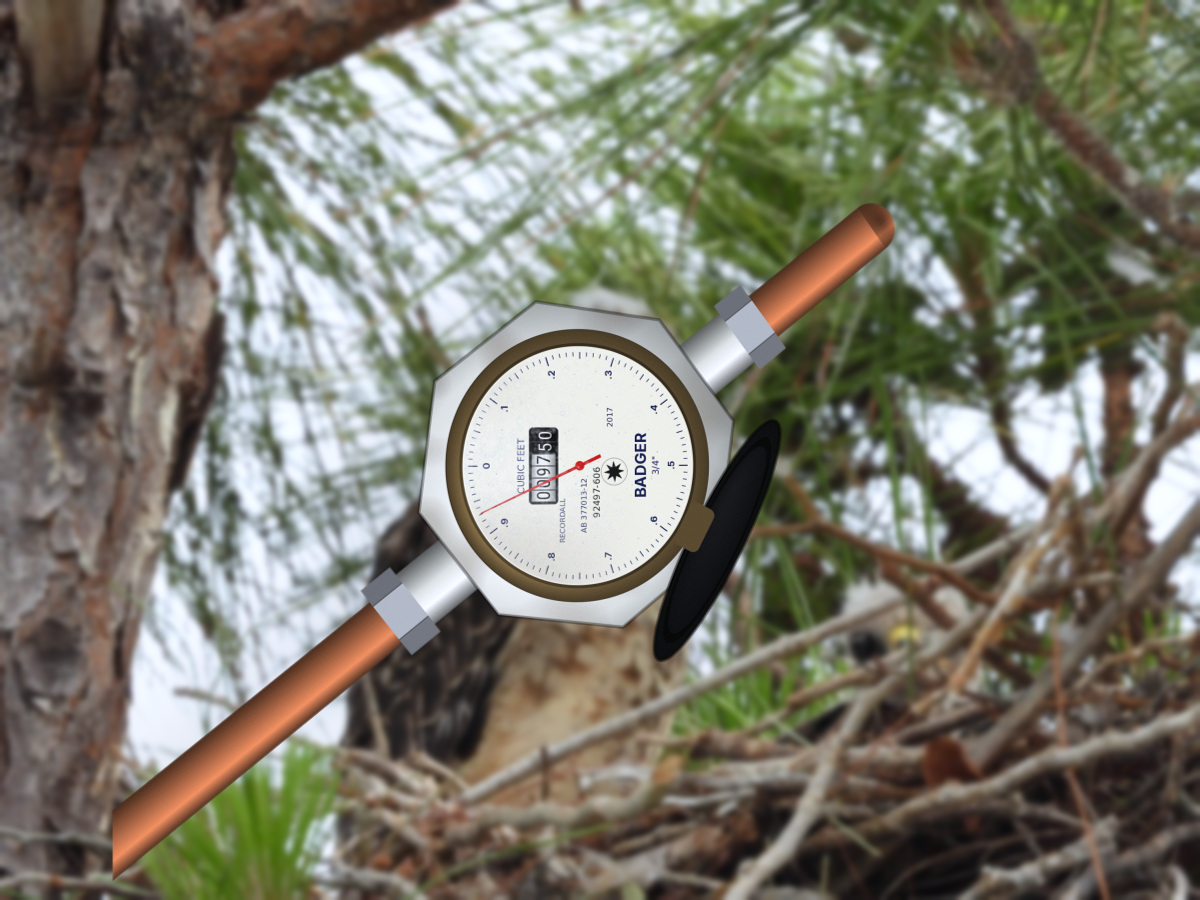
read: 9749.93 ft³
